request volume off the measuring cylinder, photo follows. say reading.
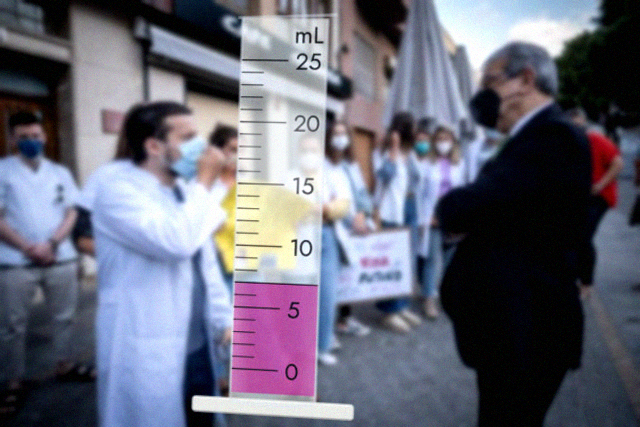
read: 7 mL
